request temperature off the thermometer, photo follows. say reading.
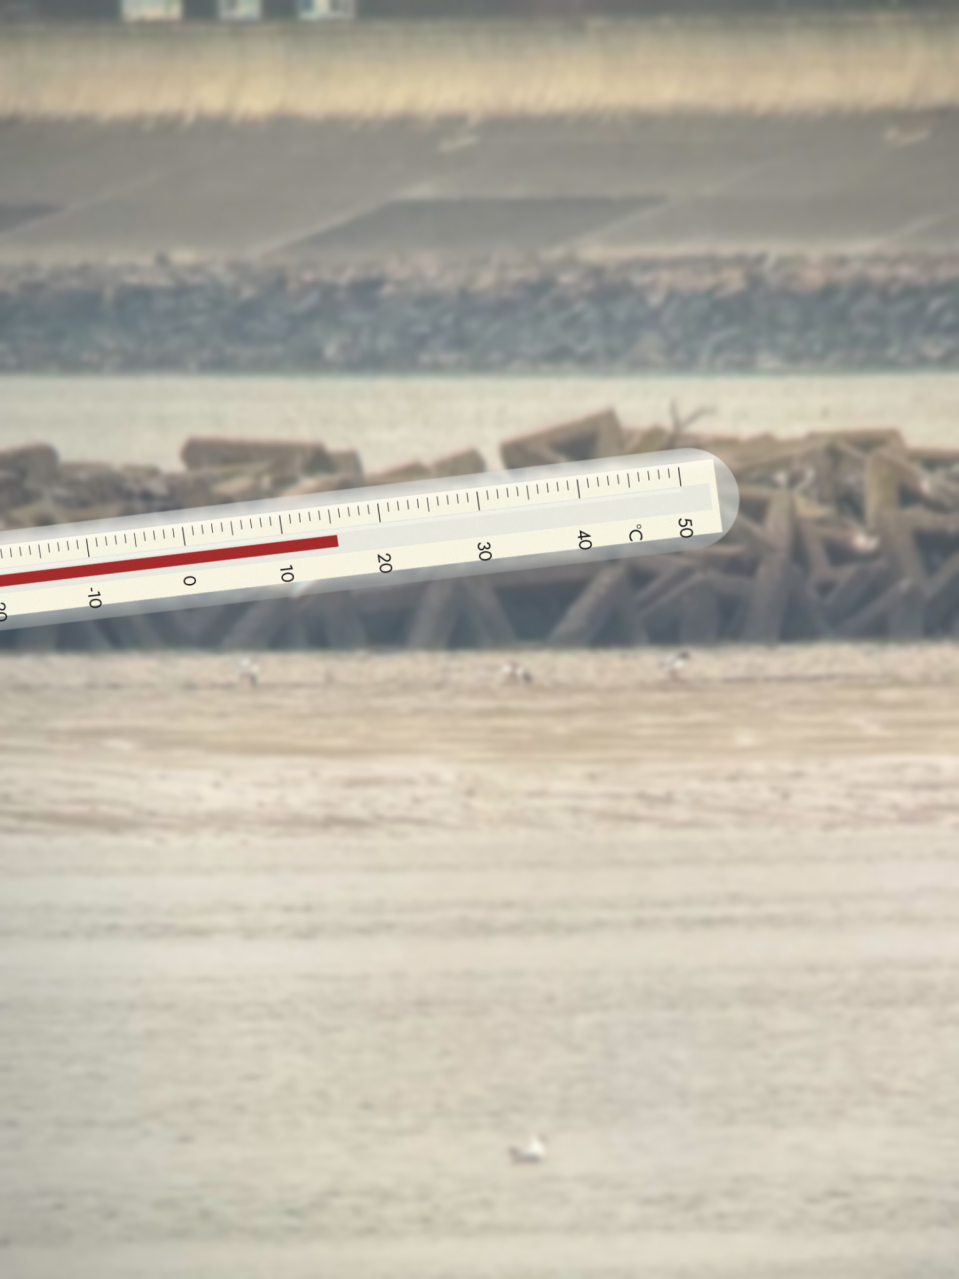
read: 15.5 °C
